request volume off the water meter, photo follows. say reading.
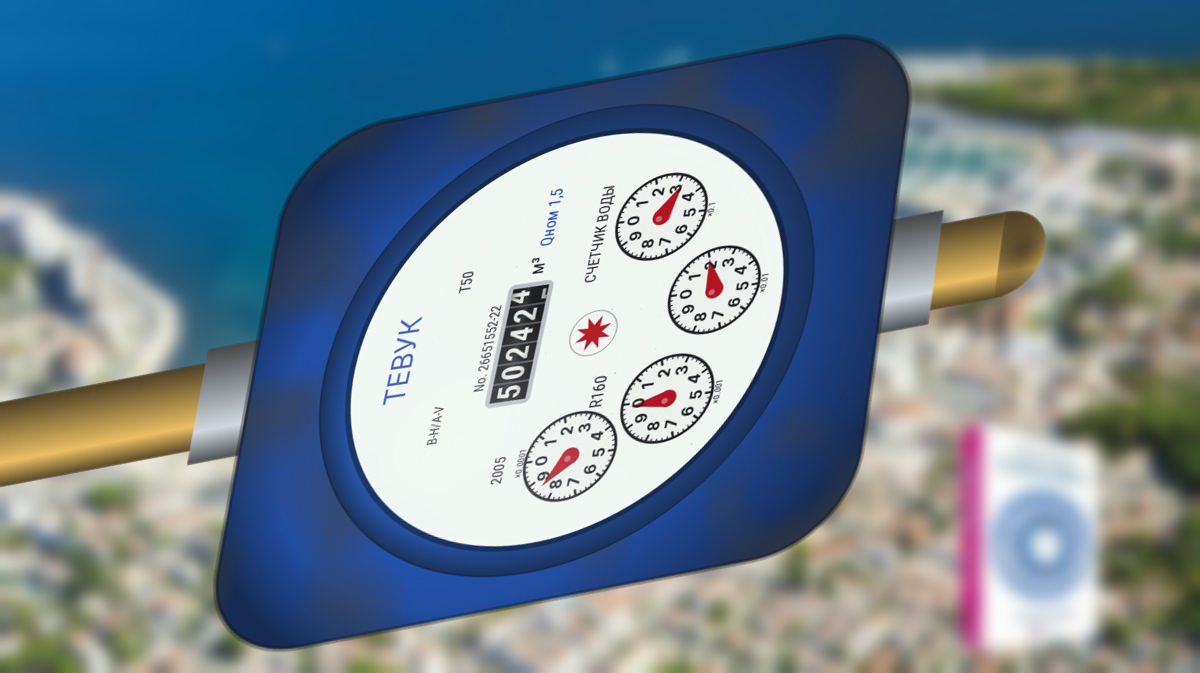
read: 502424.3198 m³
